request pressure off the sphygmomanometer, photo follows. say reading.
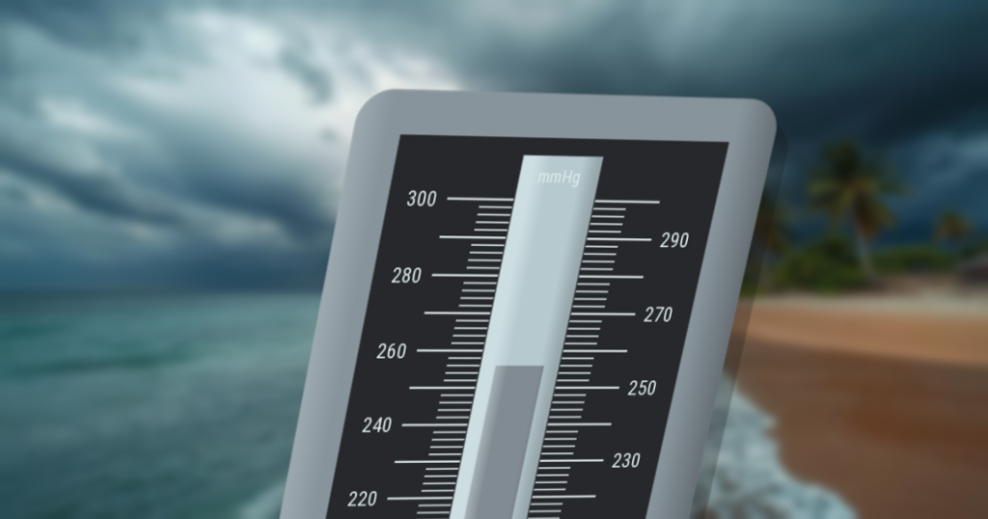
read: 256 mmHg
